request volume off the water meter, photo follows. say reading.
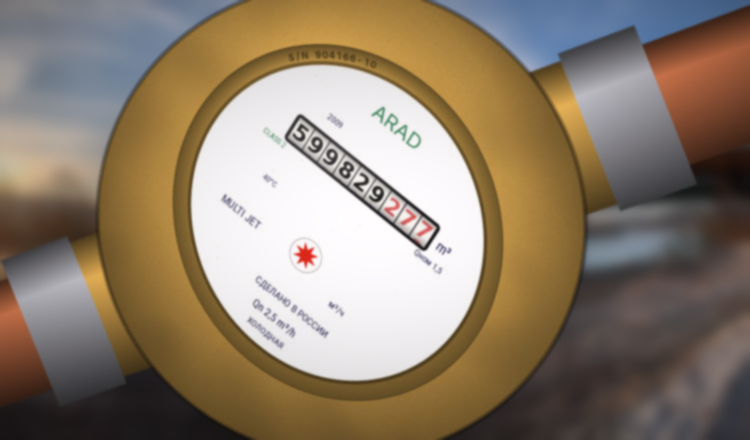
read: 599829.277 m³
